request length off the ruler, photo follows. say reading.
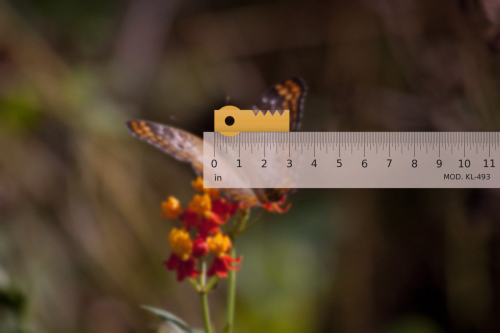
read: 3 in
